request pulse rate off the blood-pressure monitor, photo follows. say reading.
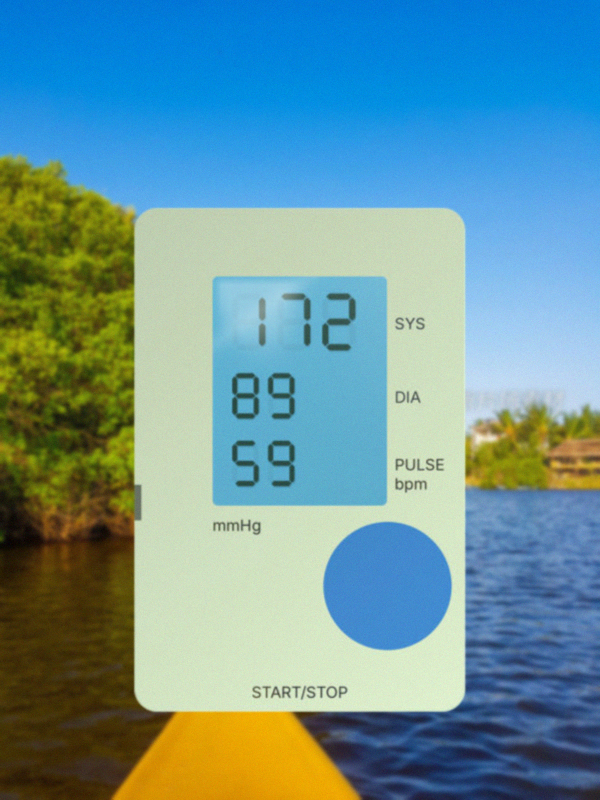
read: 59 bpm
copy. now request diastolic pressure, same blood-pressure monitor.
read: 89 mmHg
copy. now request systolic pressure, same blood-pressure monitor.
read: 172 mmHg
